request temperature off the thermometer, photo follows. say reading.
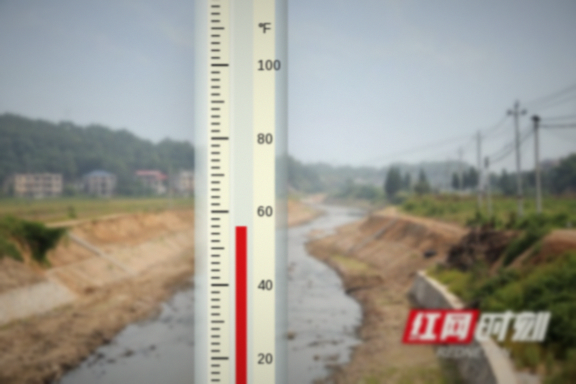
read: 56 °F
